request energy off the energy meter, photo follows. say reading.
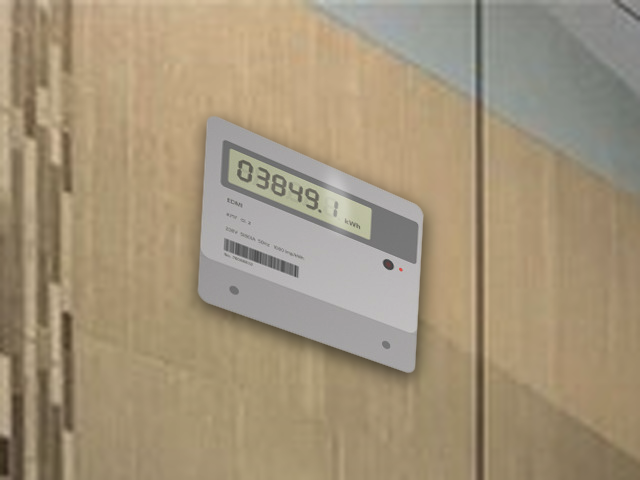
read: 3849.1 kWh
